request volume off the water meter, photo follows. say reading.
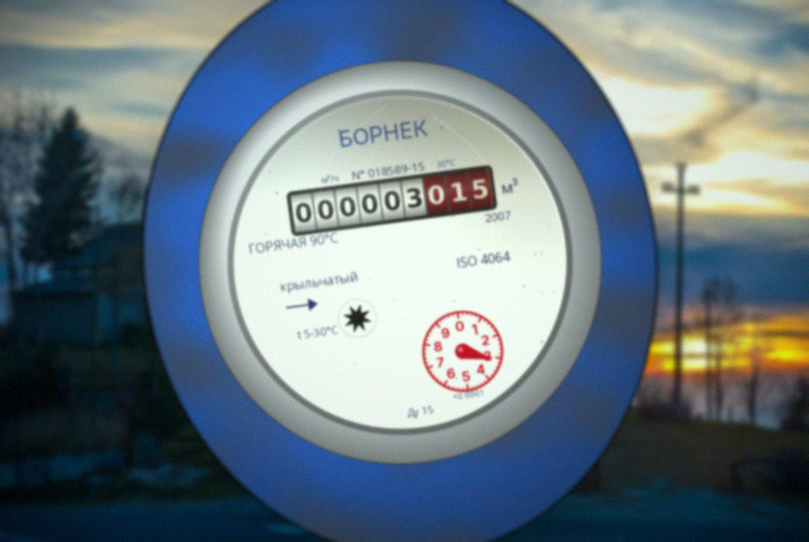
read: 3.0153 m³
